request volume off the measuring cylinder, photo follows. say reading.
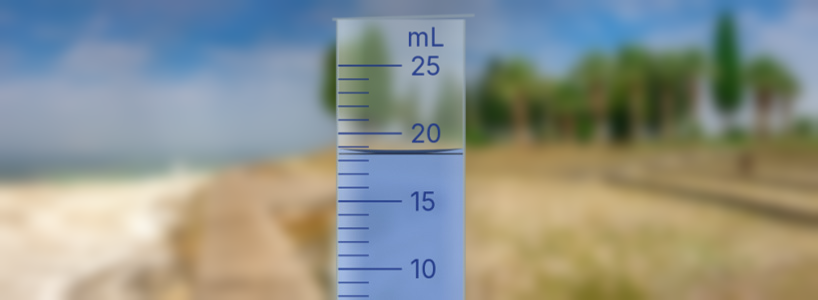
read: 18.5 mL
